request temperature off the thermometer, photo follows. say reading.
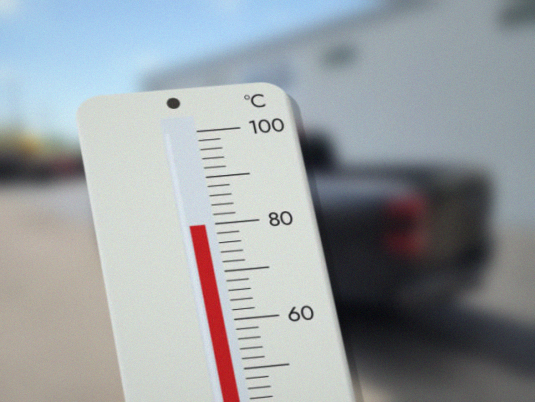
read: 80 °C
